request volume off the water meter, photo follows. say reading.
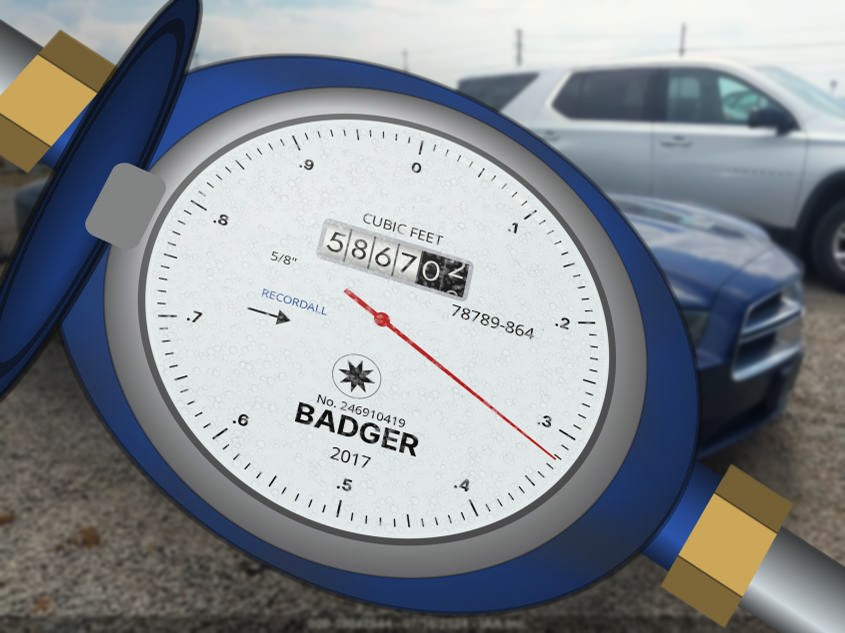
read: 586702.32 ft³
